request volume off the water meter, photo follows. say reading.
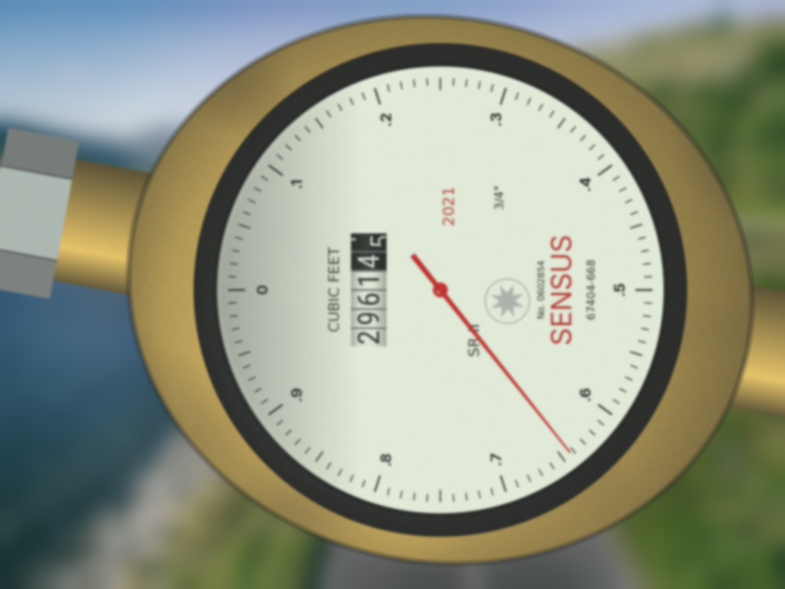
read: 296144.64 ft³
